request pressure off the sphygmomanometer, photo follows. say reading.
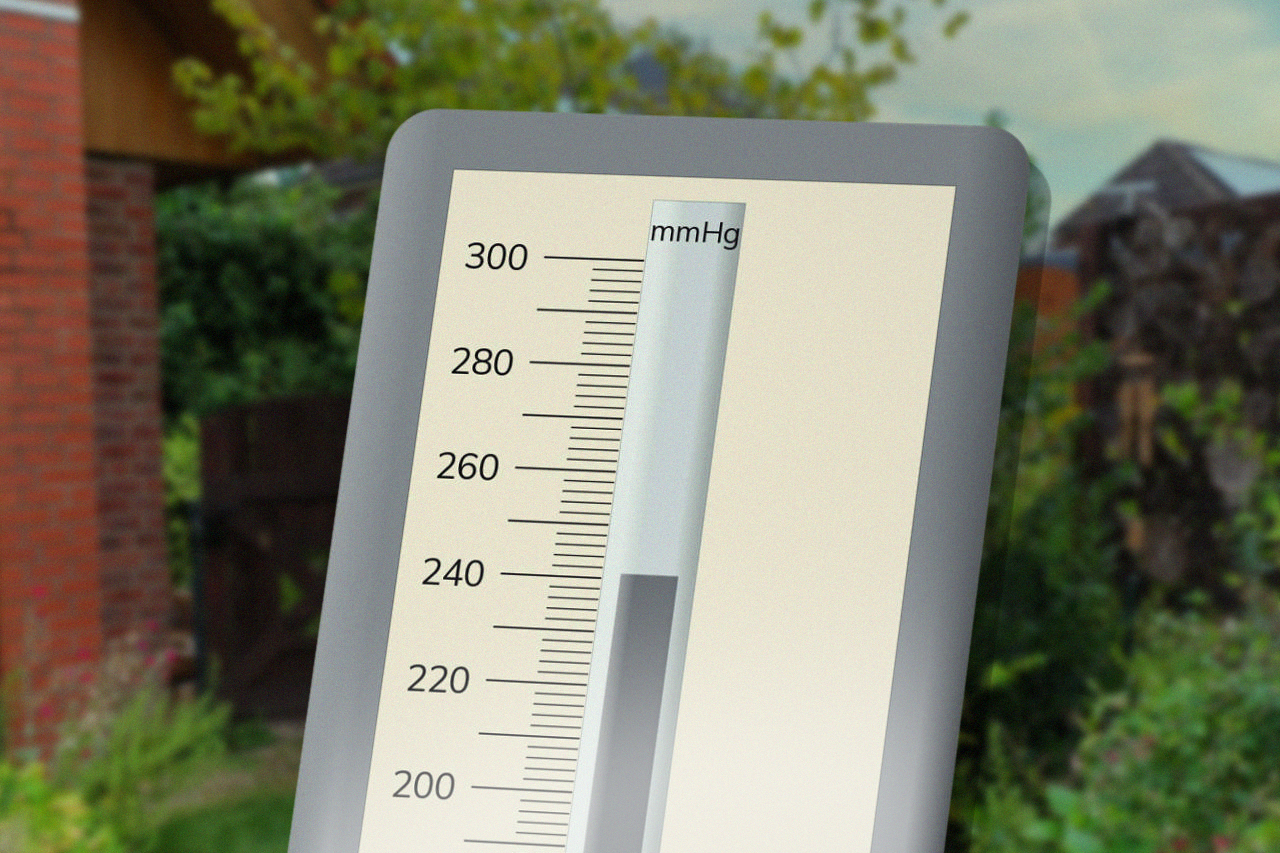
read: 241 mmHg
